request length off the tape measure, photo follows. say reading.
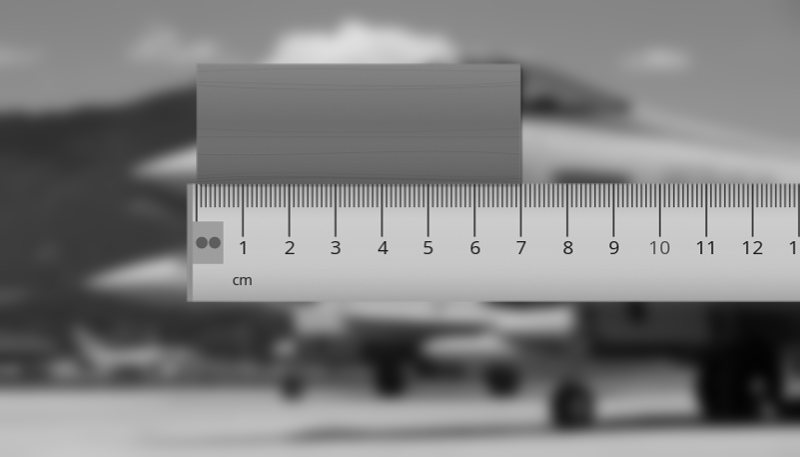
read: 7 cm
